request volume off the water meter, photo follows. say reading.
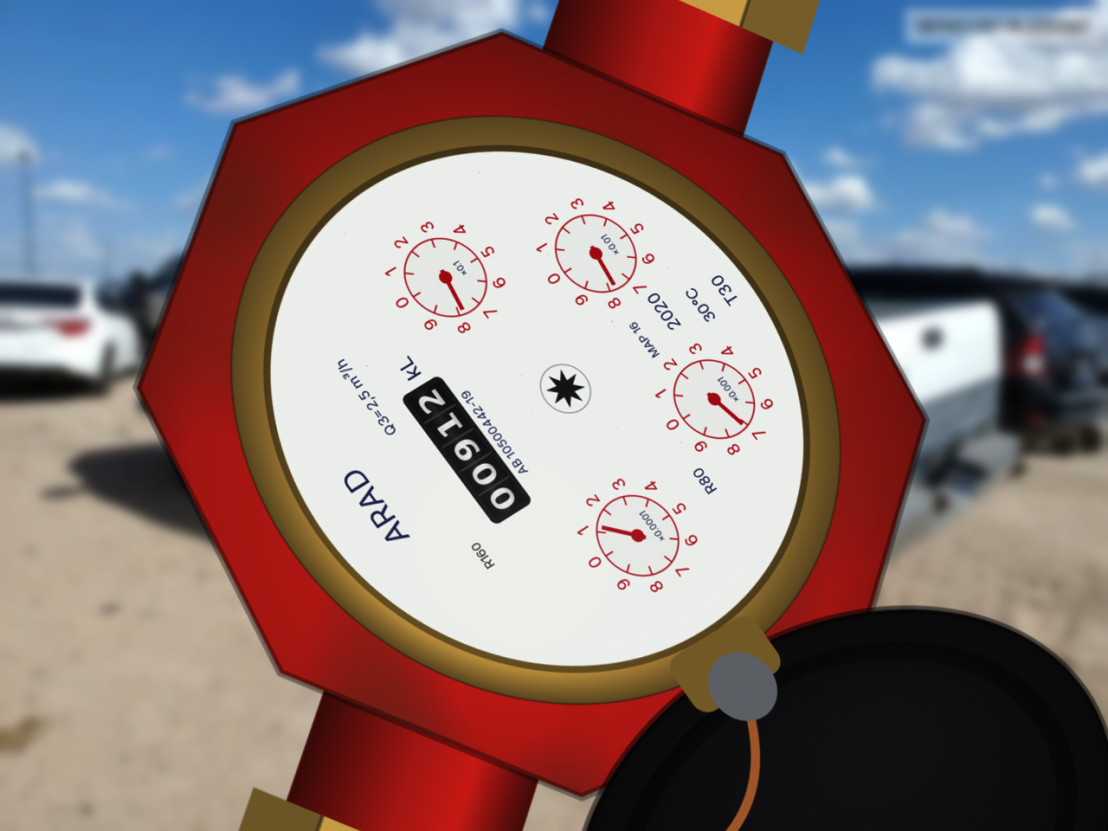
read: 912.7771 kL
